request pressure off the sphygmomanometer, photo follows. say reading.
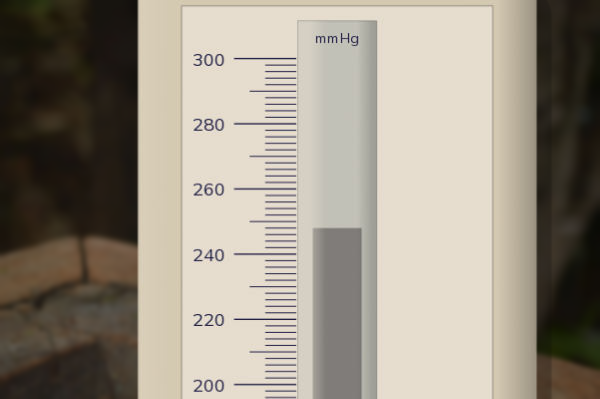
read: 248 mmHg
